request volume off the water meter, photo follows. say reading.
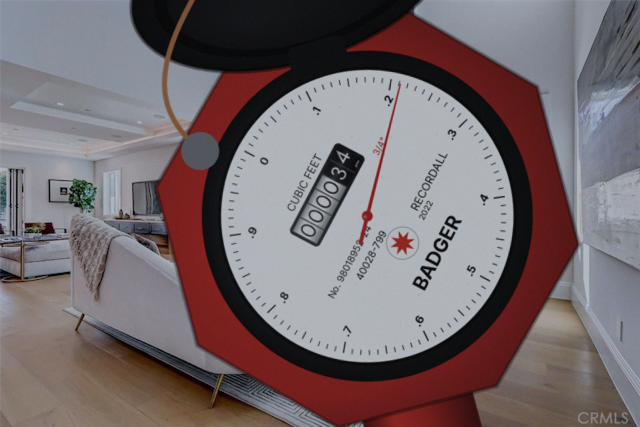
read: 34.21 ft³
